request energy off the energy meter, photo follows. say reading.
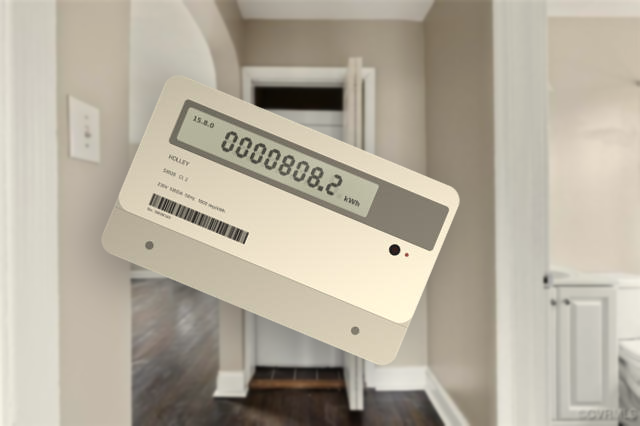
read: 808.2 kWh
